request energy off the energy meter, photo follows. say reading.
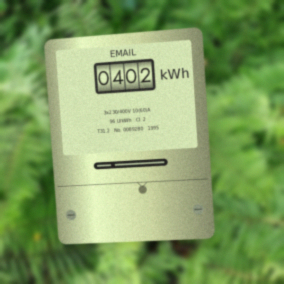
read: 402 kWh
